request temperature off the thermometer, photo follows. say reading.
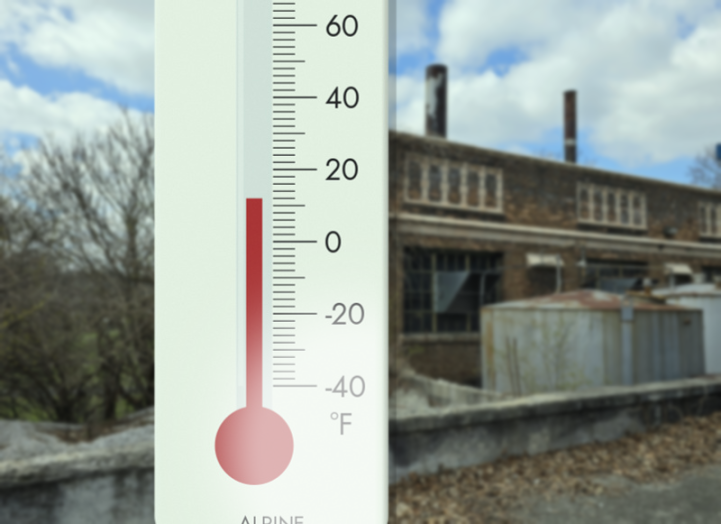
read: 12 °F
